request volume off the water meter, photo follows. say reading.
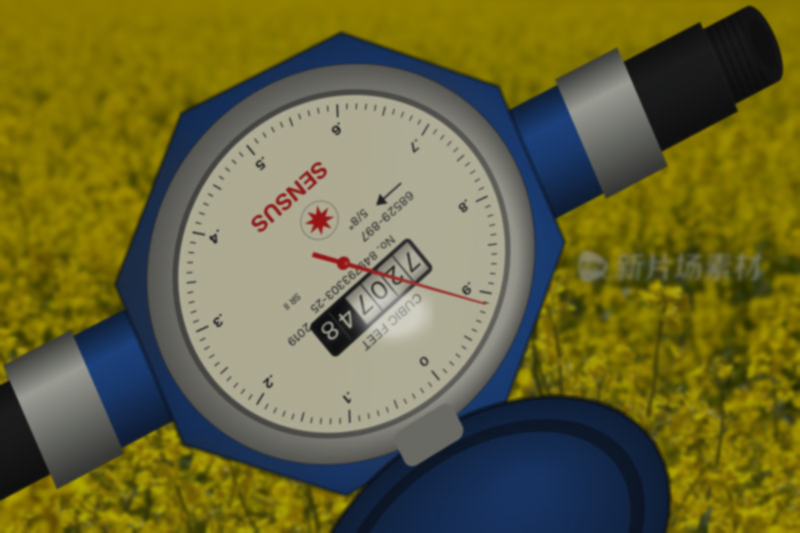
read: 720747.91 ft³
